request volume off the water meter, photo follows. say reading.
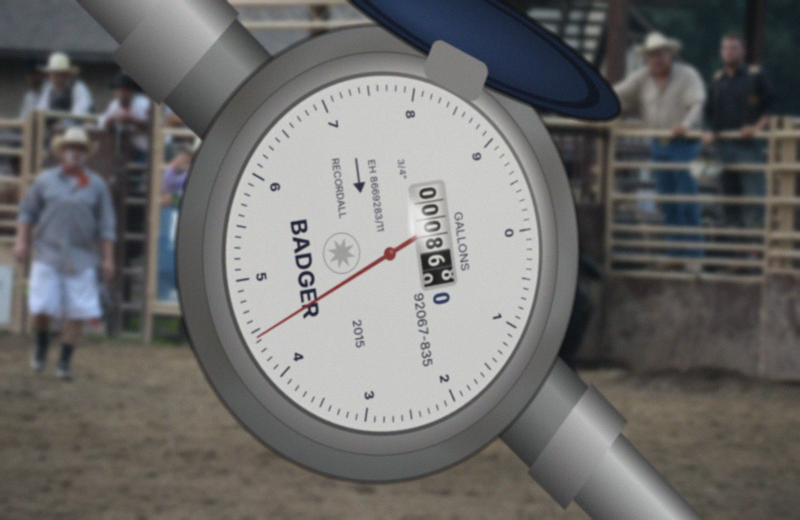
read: 8684.4 gal
